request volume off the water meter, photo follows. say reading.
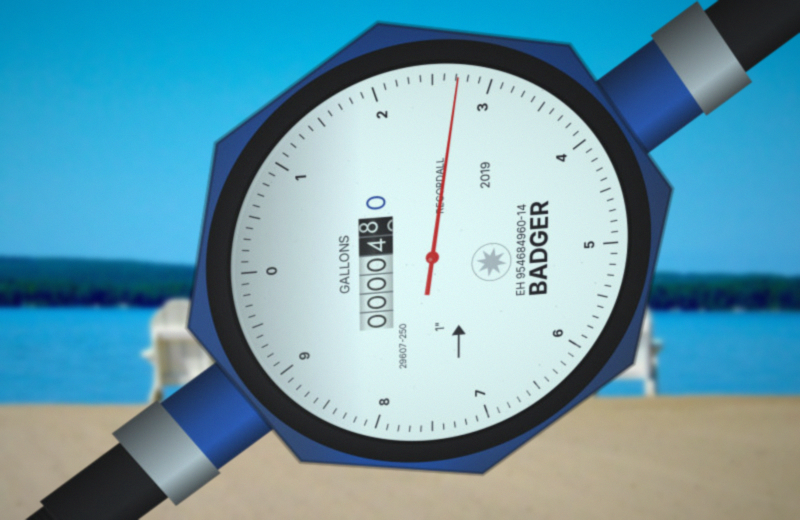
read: 482.7 gal
